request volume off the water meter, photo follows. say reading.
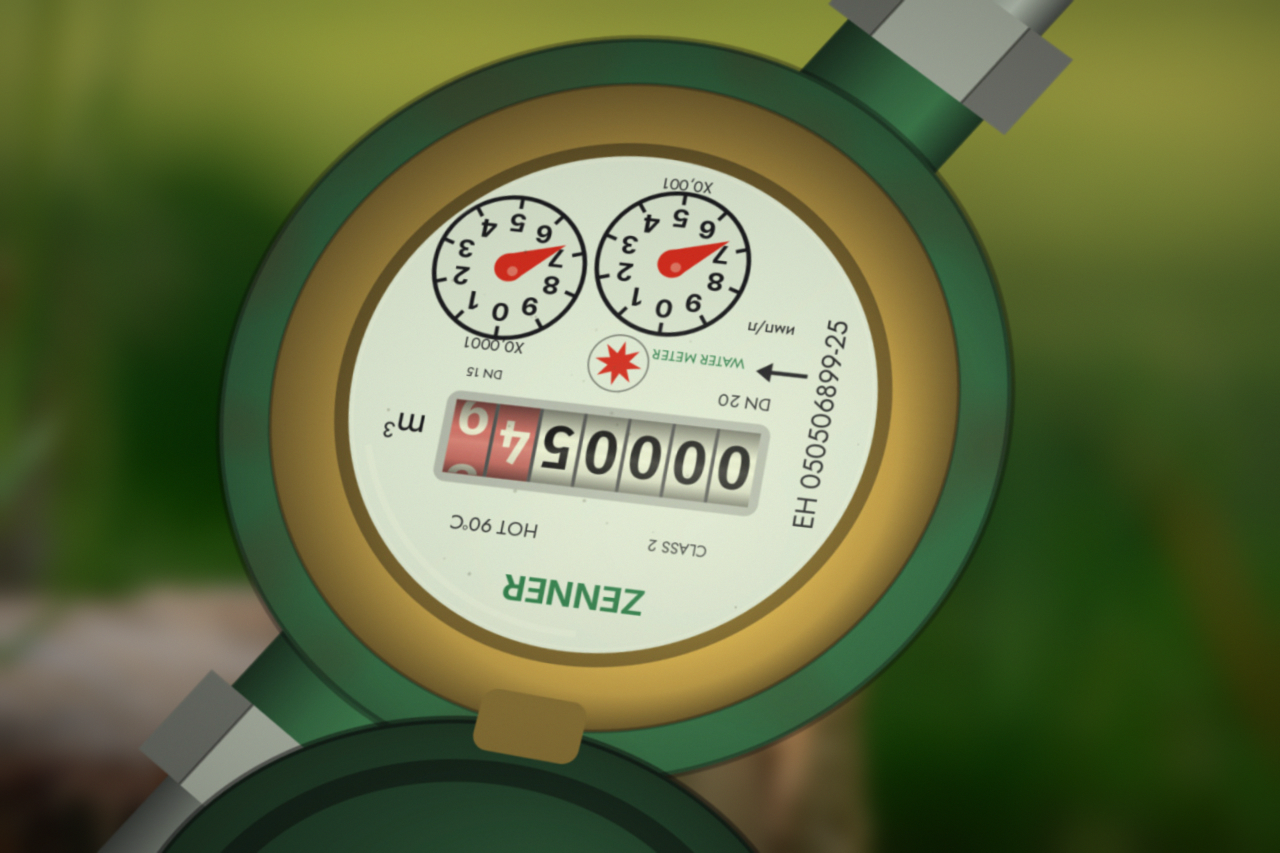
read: 5.4866 m³
